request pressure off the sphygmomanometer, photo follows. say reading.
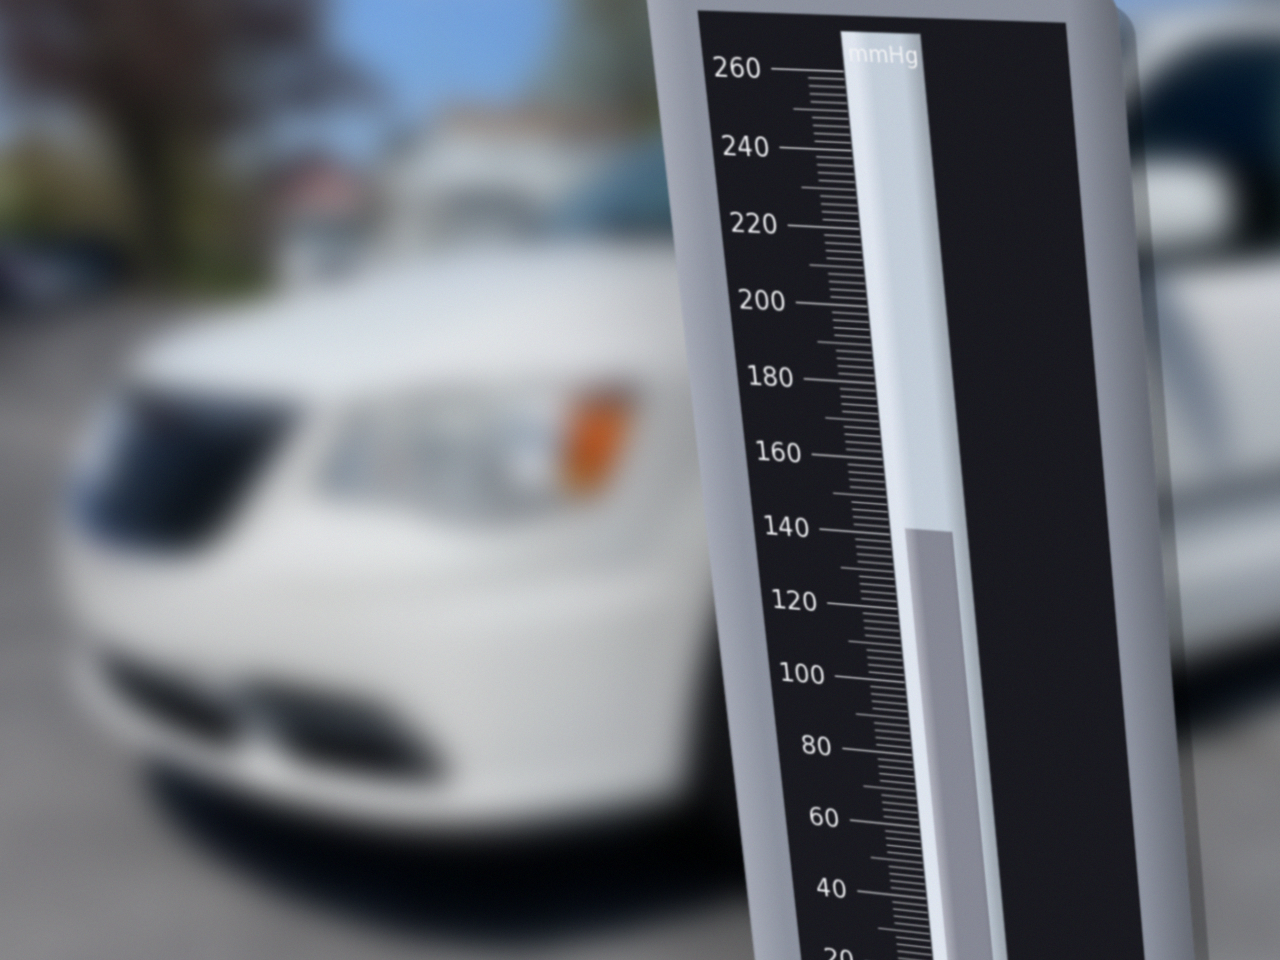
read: 142 mmHg
